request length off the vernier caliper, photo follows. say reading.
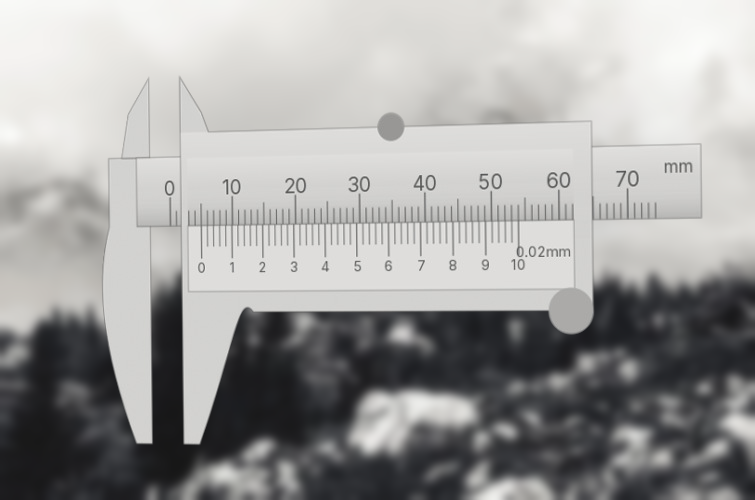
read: 5.0 mm
